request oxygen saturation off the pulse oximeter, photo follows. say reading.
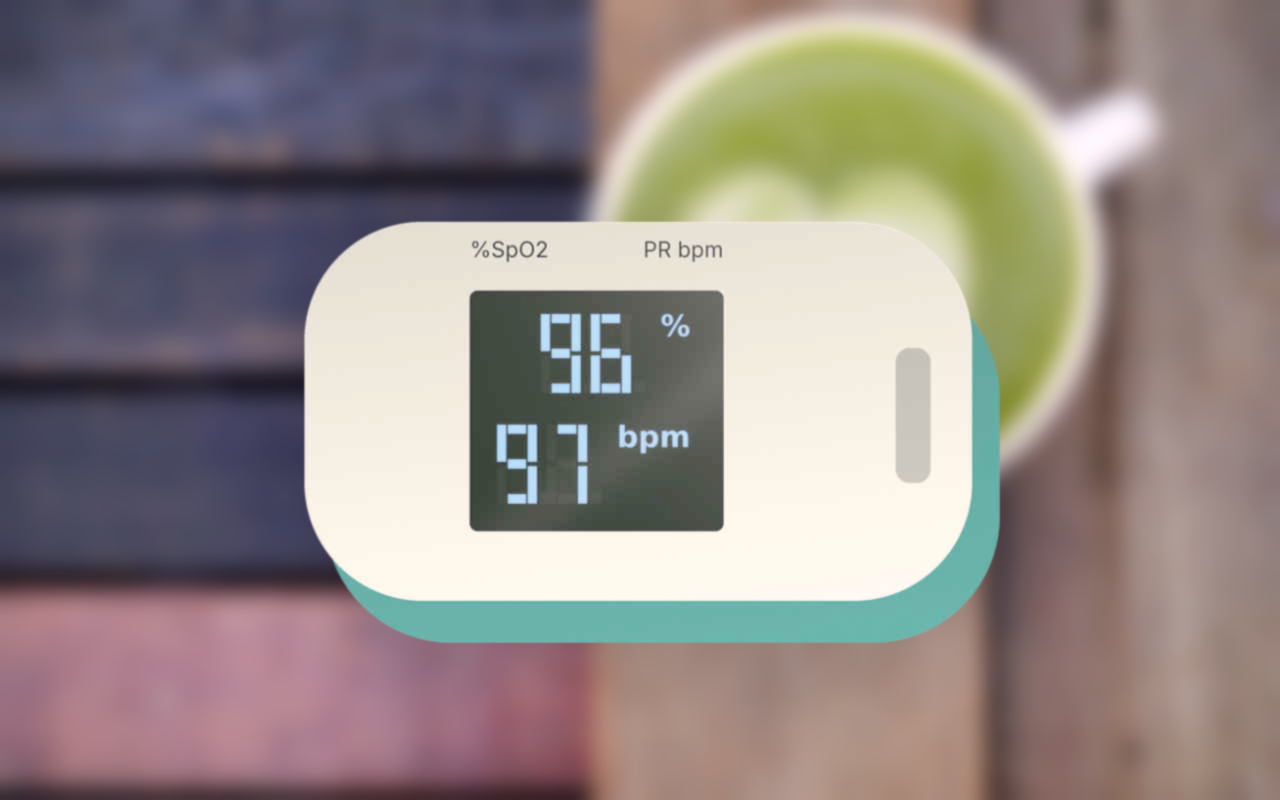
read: 96 %
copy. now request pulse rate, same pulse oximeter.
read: 97 bpm
